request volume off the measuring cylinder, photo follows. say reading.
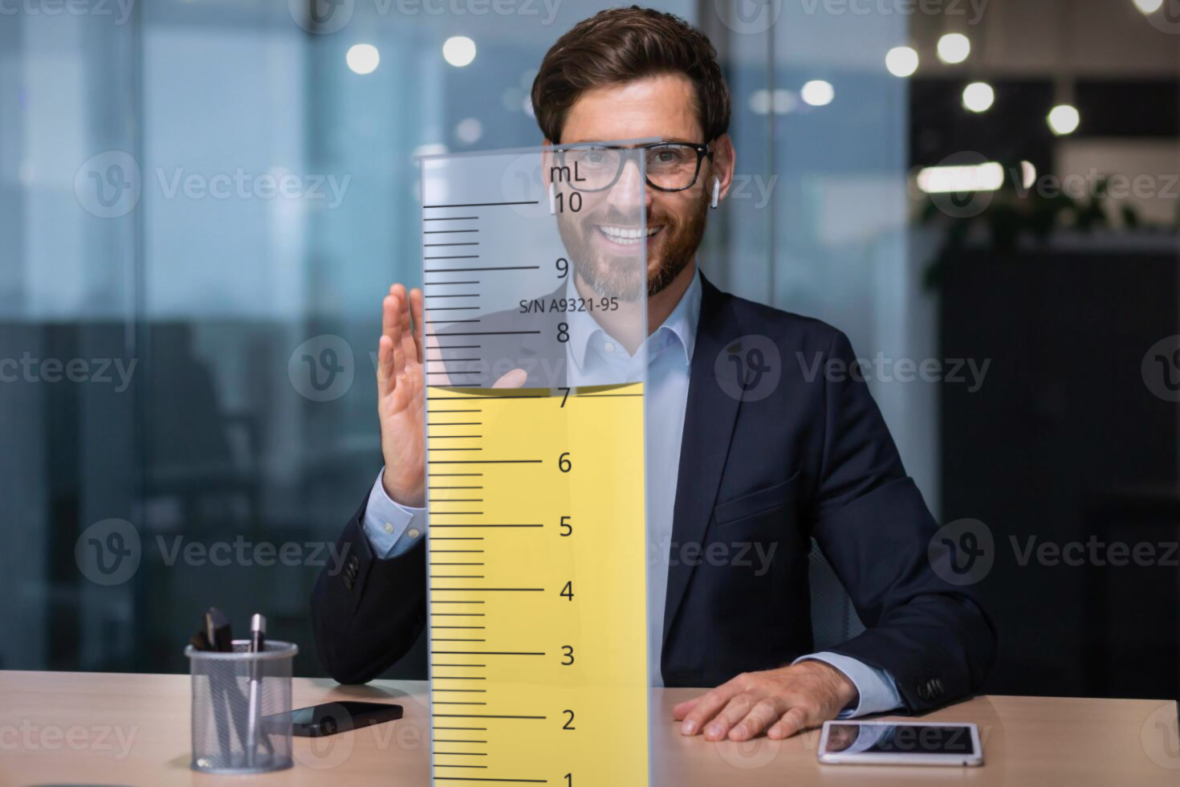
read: 7 mL
